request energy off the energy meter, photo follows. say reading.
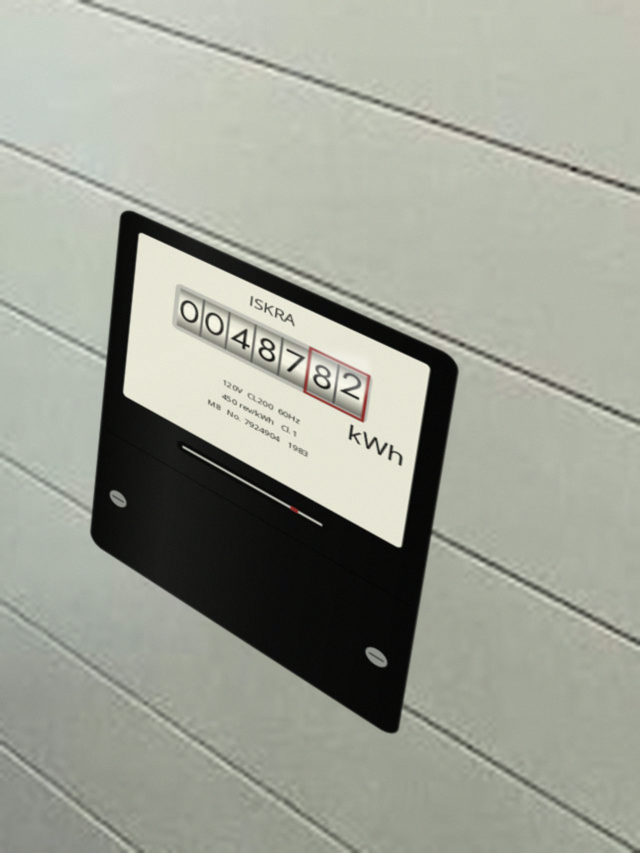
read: 487.82 kWh
